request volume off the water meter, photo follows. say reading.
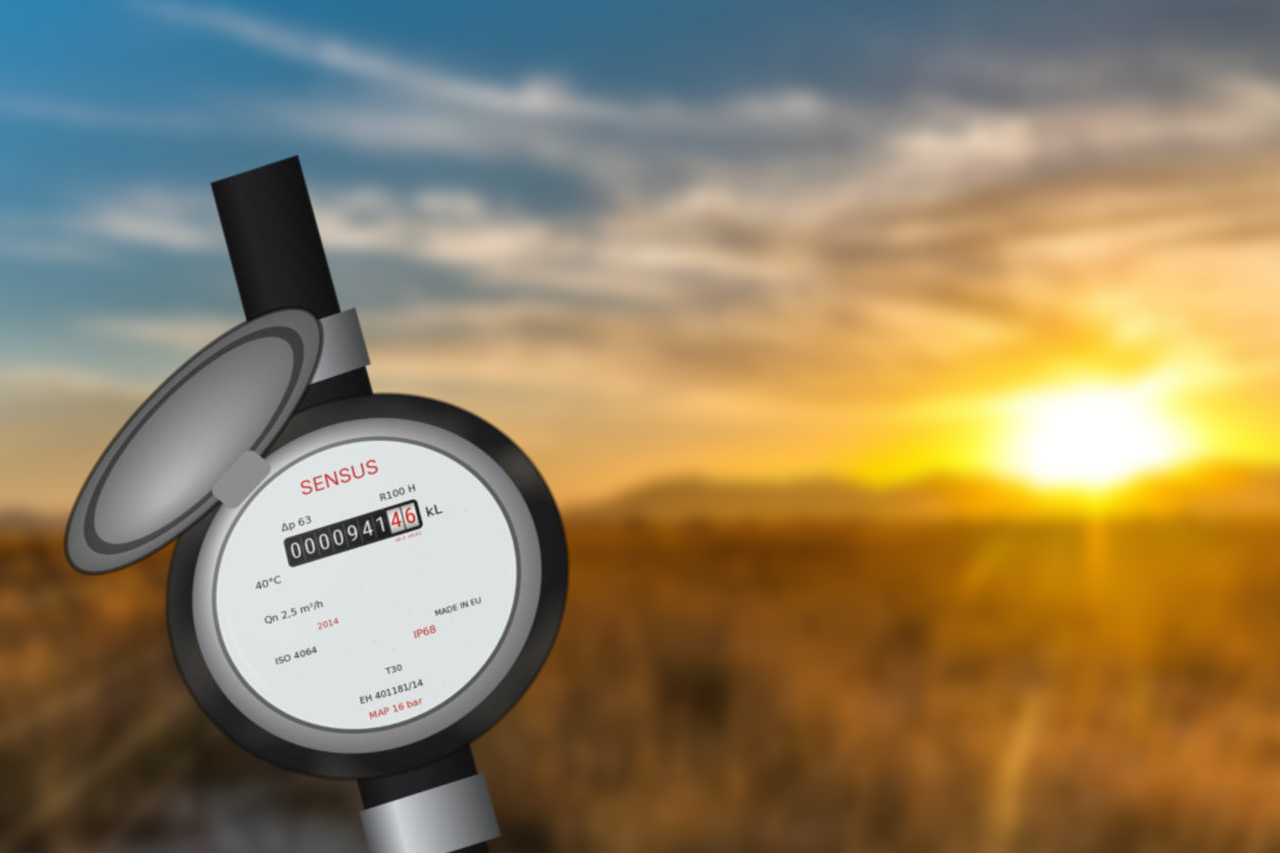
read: 941.46 kL
